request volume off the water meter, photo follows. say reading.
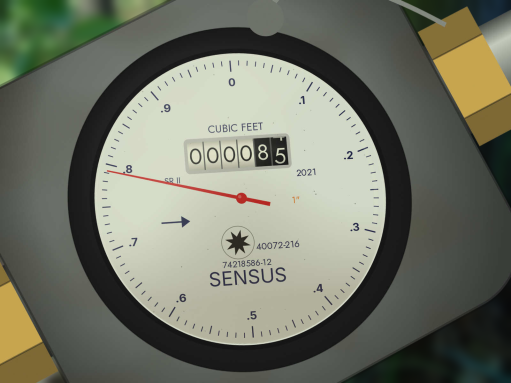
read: 84.79 ft³
